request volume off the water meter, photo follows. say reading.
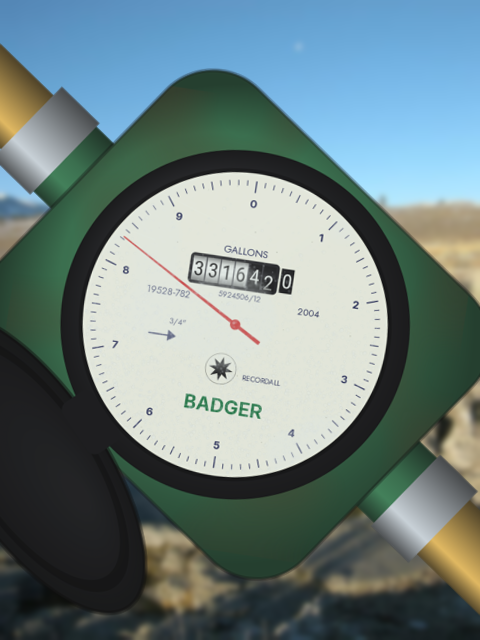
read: 3316418.3 gal
